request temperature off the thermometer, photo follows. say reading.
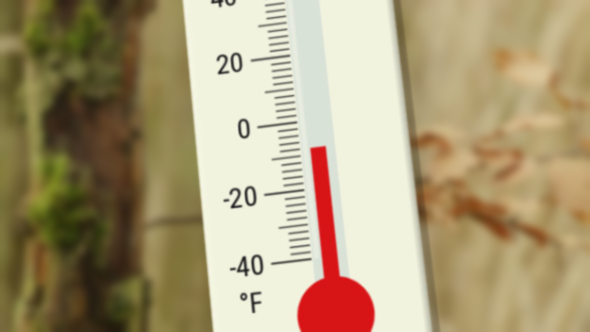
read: -8 °F
